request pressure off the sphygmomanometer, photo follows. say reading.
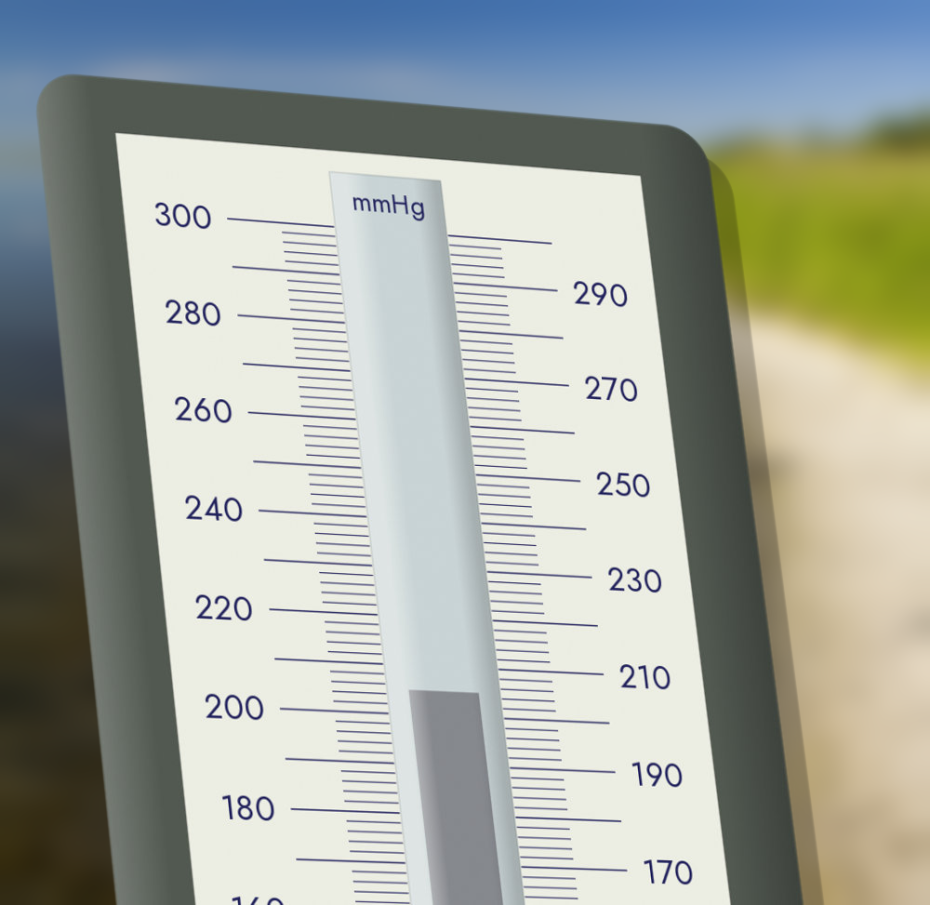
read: 205 mmHg
